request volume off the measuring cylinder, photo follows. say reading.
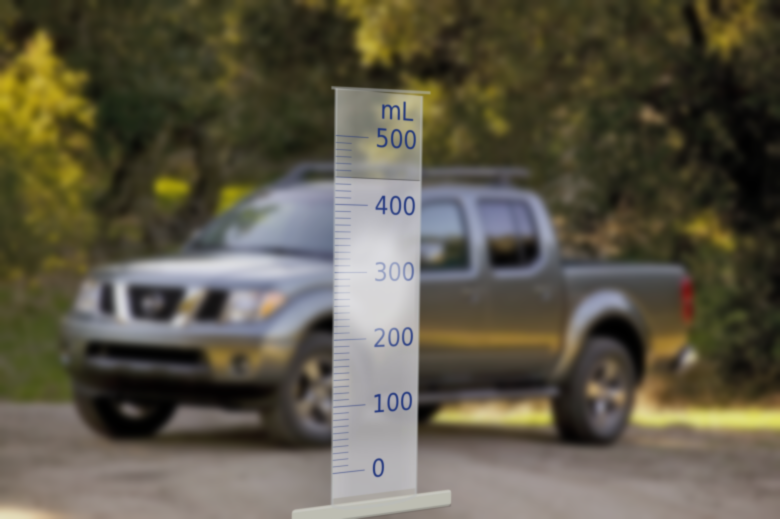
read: 440 mL
